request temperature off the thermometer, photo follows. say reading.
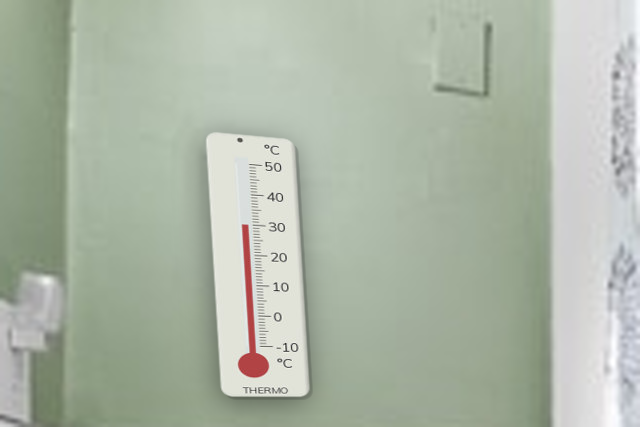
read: 30 °C
